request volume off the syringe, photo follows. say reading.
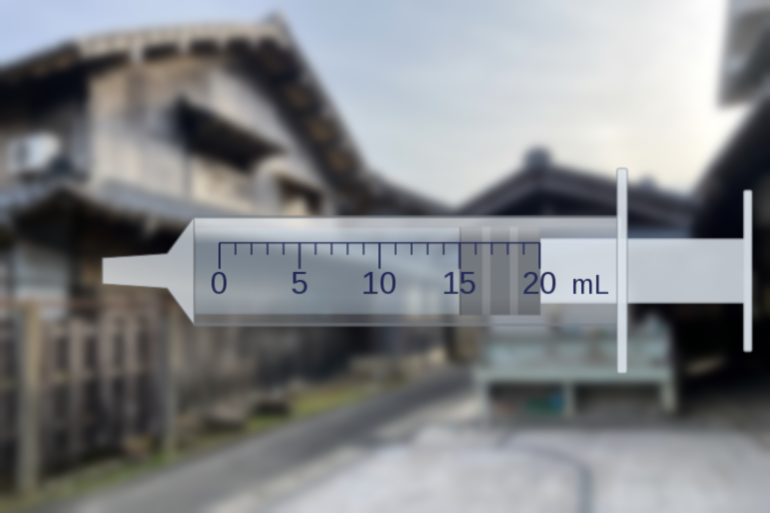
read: 15 mL
